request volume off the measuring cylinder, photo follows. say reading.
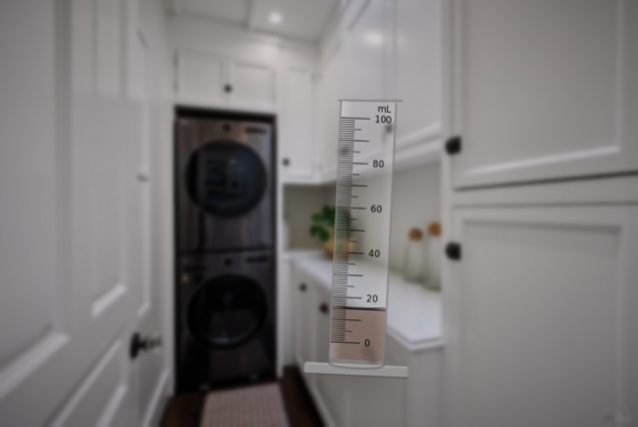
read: 15 mL
